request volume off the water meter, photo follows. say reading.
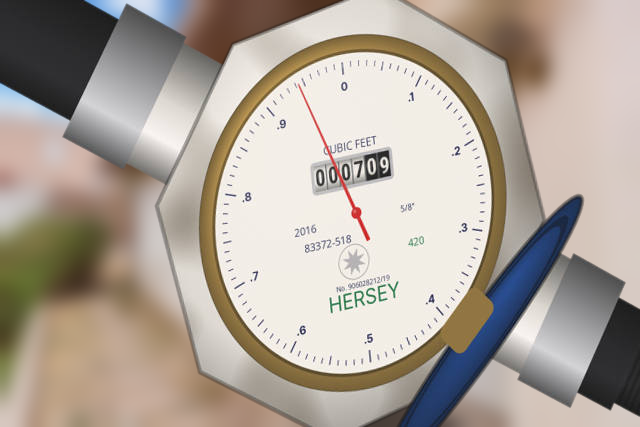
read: 708.94 ft³
